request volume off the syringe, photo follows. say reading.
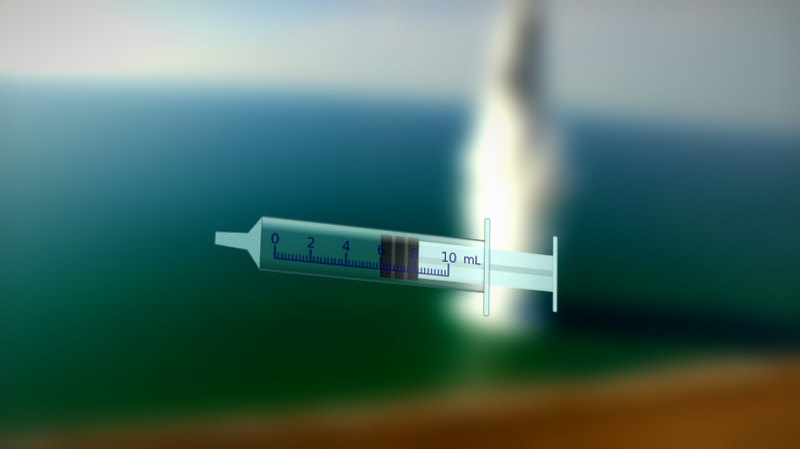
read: 6 mL
